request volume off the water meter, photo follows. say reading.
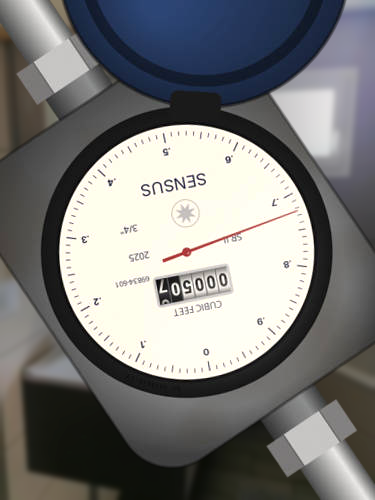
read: 506.72 ft³
